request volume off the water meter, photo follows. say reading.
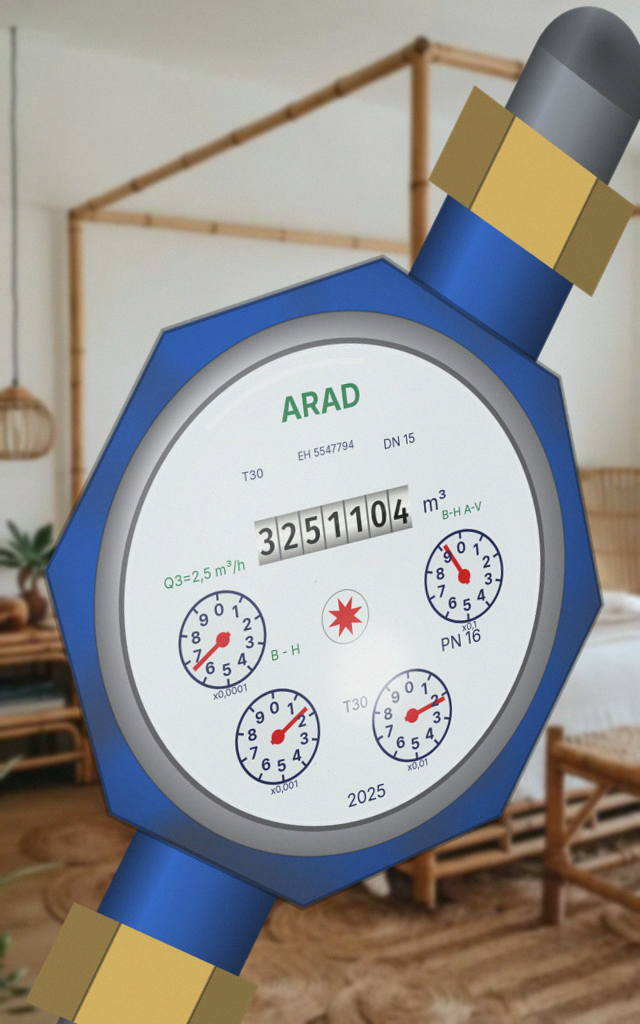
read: 3251103.9216 m³
